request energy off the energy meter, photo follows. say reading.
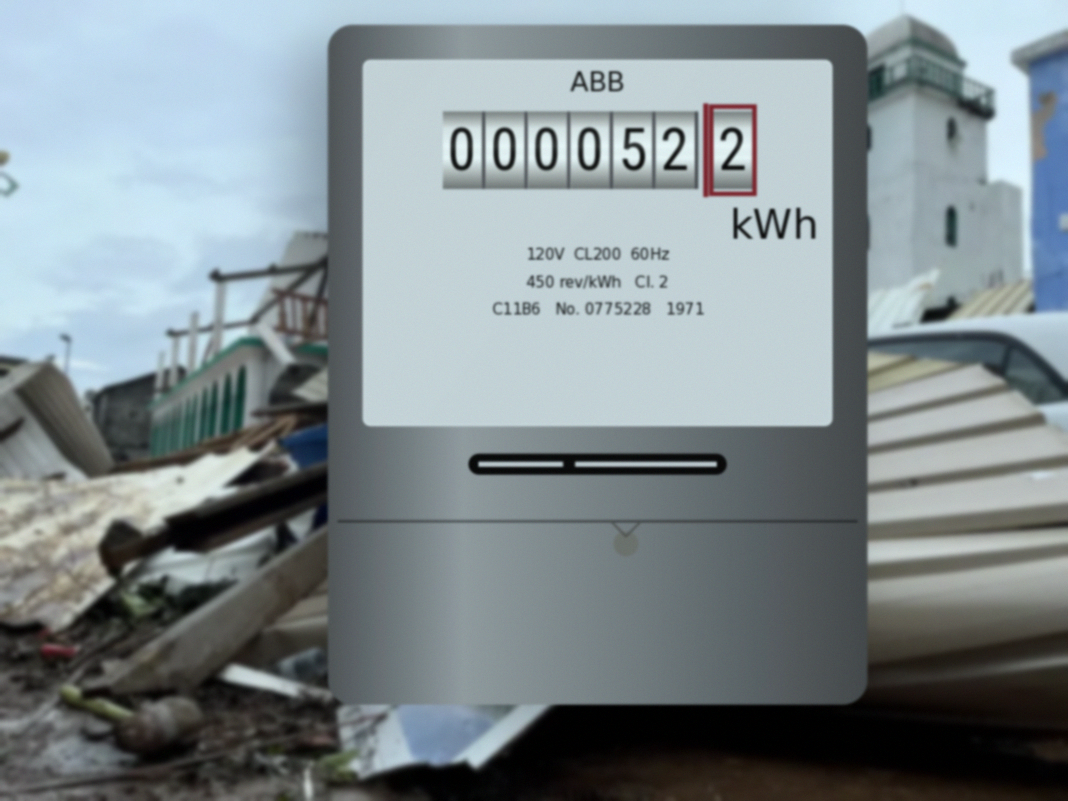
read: 52.2 kWh
